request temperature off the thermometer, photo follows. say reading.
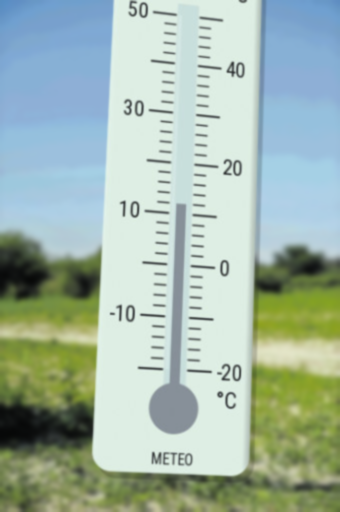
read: 12 °C
